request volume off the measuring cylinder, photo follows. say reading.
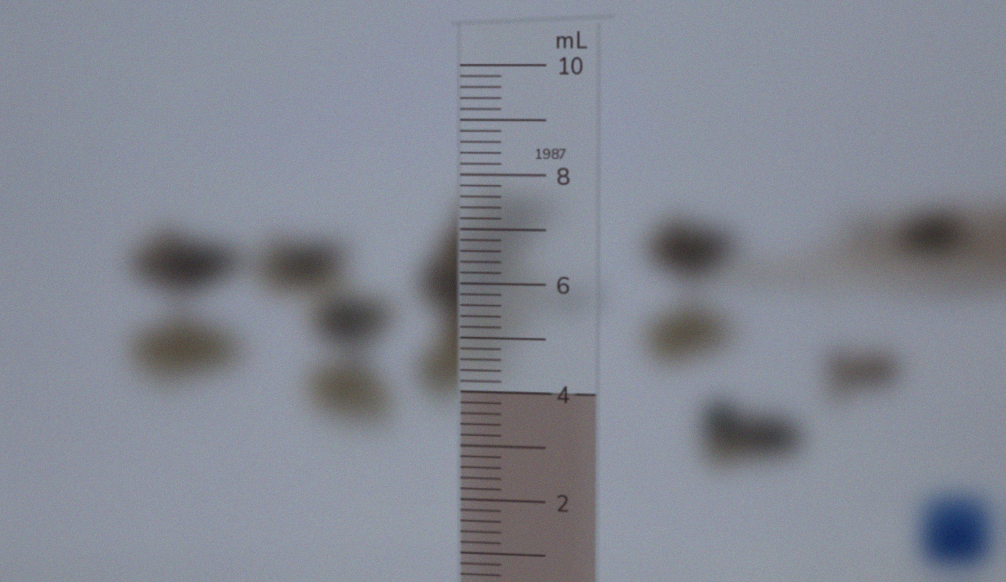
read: 4 mL
